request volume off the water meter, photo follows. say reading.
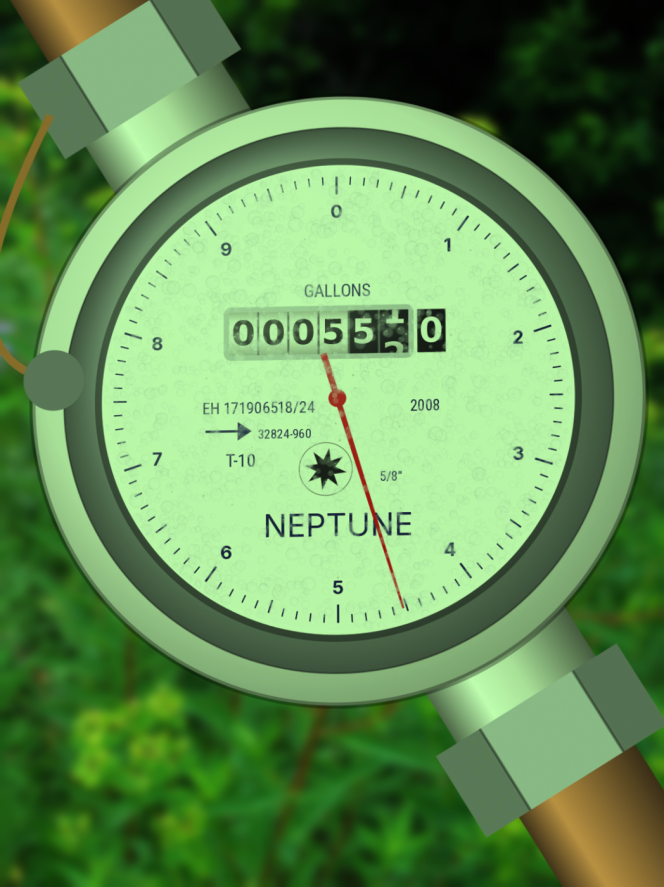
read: 5514.5 gal
